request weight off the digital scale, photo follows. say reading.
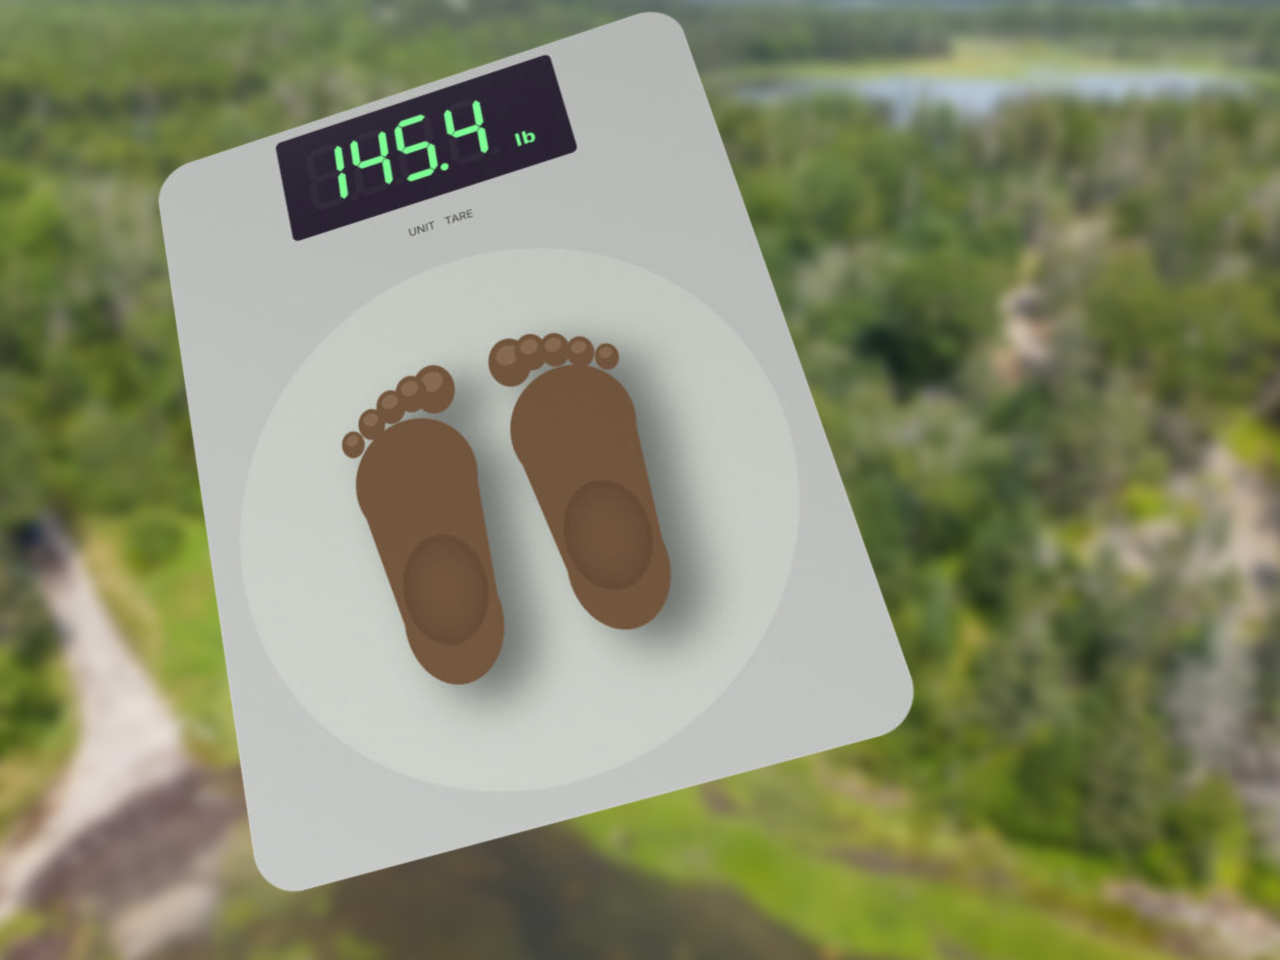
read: 145.4 lb
